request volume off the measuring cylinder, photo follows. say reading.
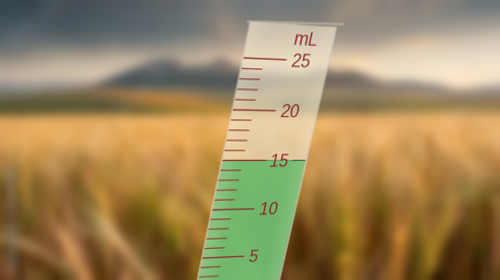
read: 15 mL
